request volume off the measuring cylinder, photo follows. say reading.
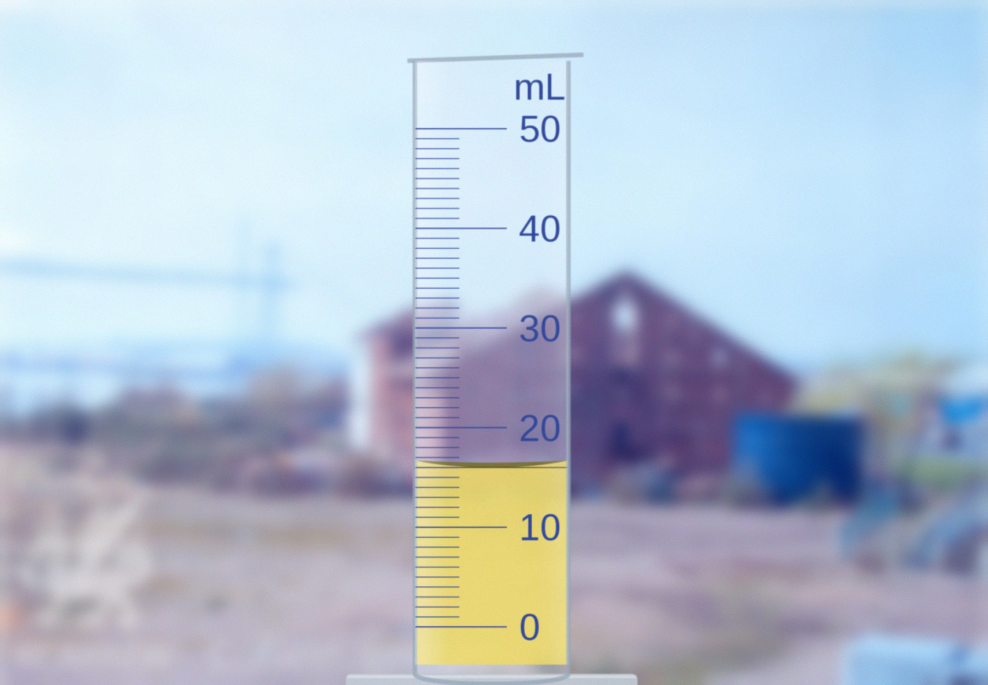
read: 16 mL
